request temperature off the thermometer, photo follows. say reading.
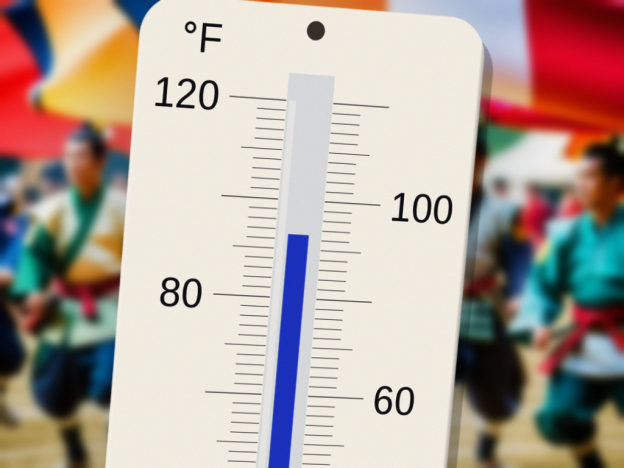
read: 93 °F
